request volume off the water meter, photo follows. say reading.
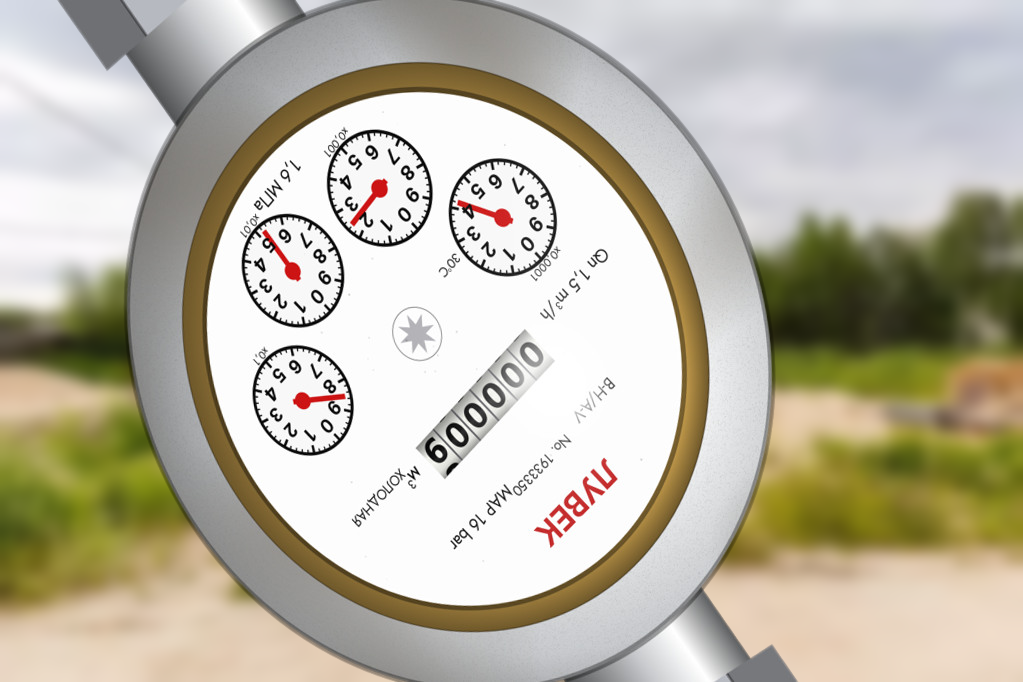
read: 8.8524 m³
